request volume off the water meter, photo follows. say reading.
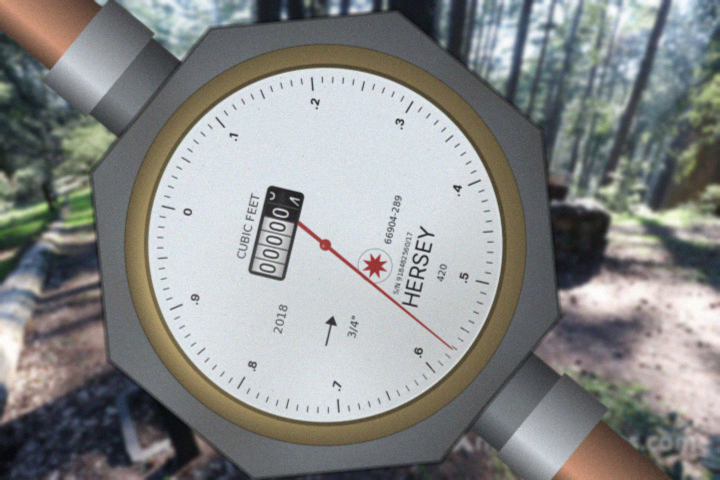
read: 3.57 ft³
